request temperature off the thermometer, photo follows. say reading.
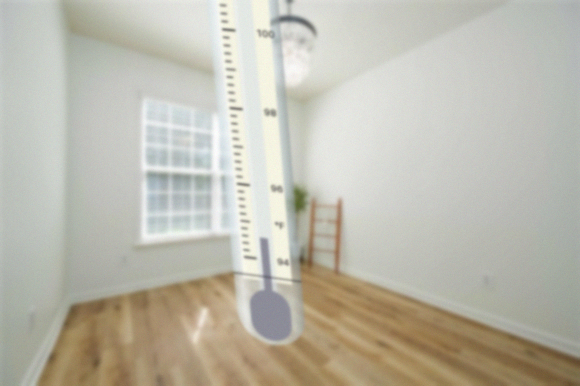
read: 94.6 °F
